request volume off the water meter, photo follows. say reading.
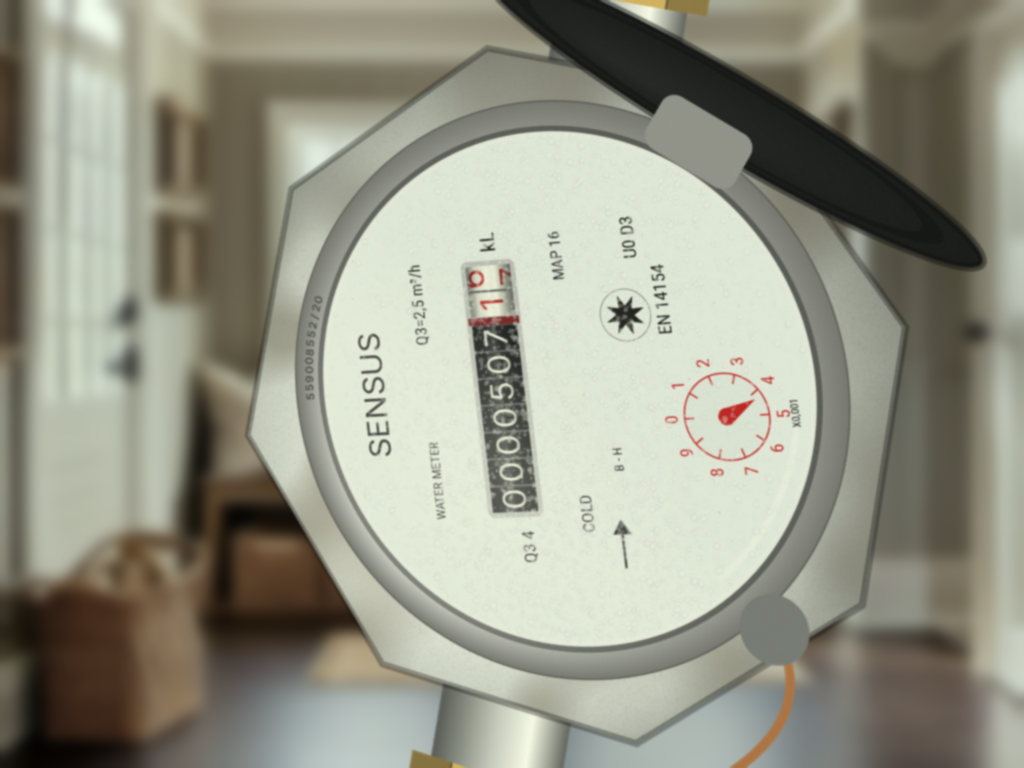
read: 507.164 kL
